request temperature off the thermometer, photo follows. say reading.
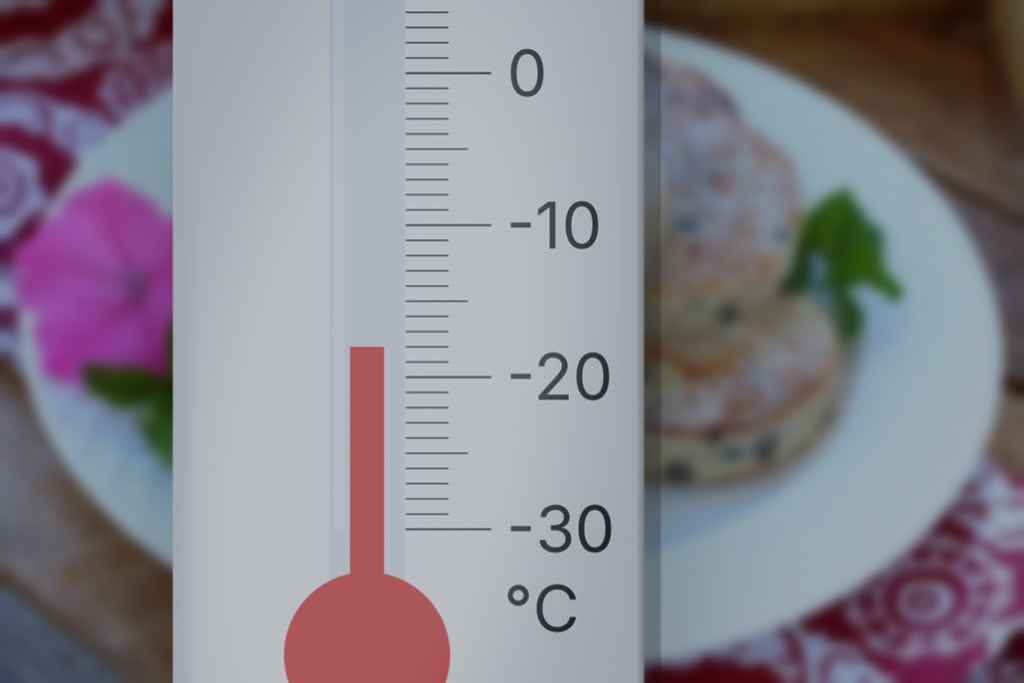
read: -18 °C
